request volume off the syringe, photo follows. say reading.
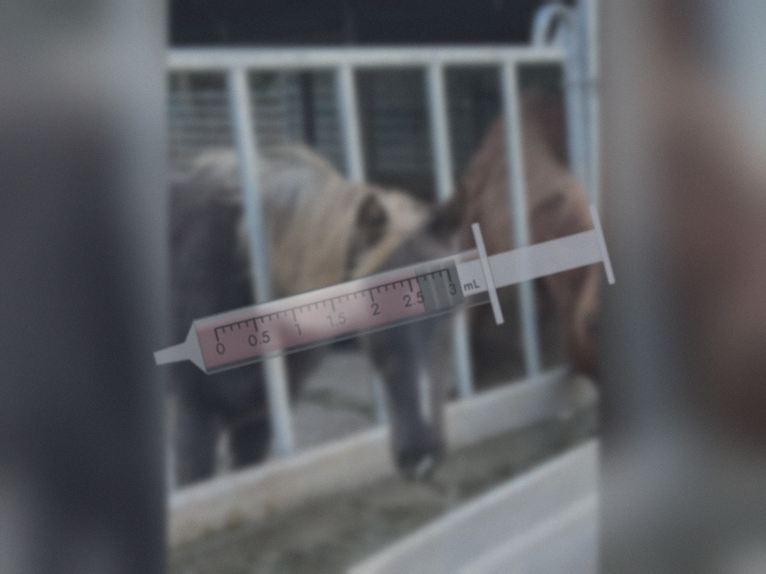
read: 2.6 mL
